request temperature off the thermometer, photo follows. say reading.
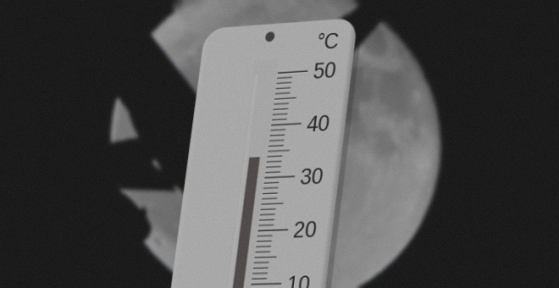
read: 34 °C
